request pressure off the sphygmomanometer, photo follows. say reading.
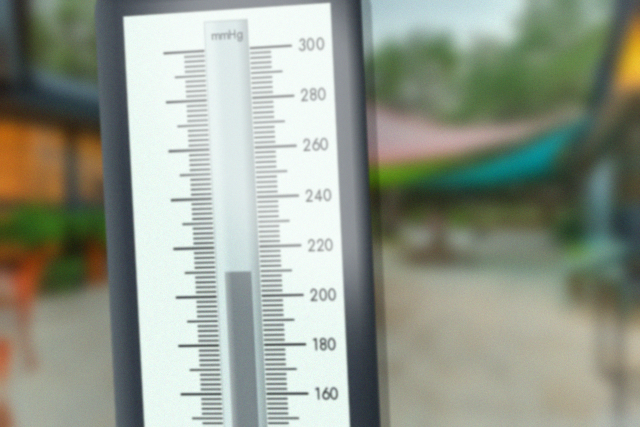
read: 210 mmHg
